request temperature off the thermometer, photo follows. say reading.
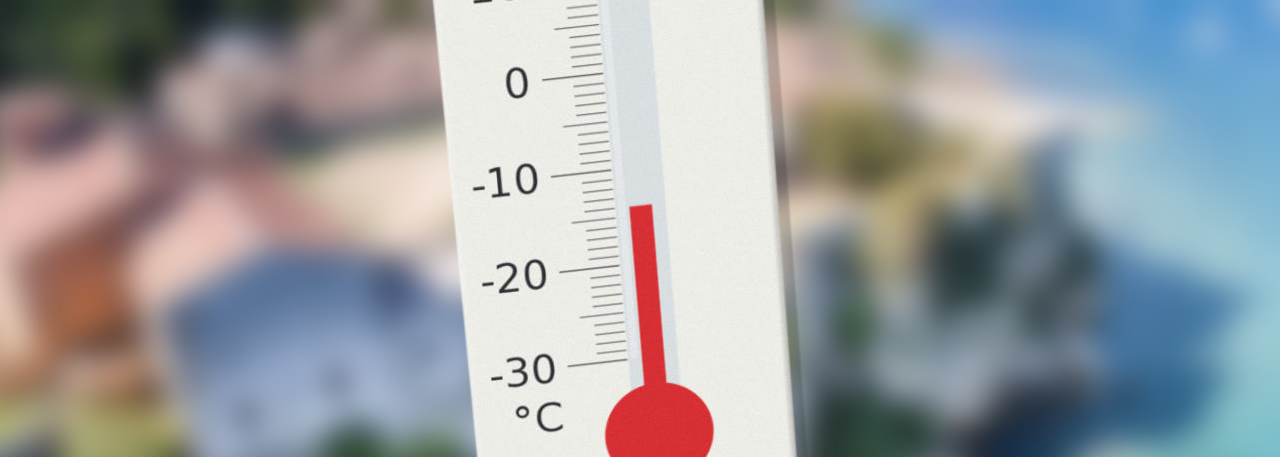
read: -14 °C
